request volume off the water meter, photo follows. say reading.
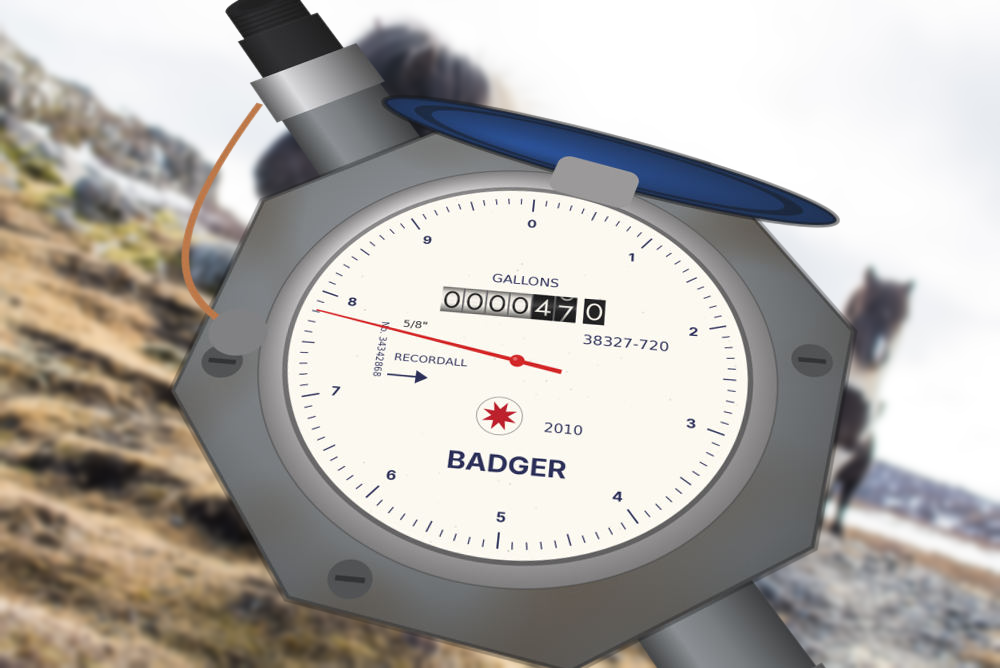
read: 467.8 gal
